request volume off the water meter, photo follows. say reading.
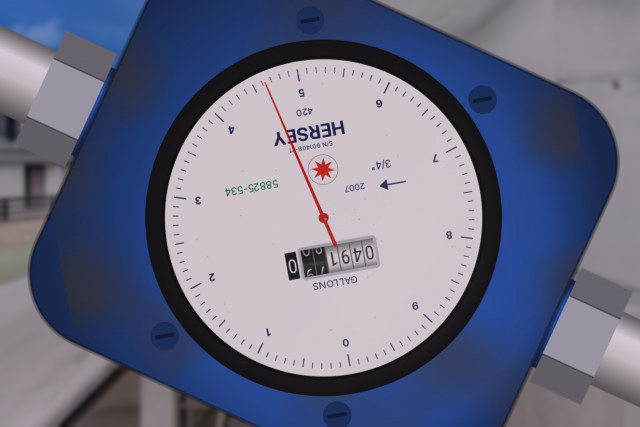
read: 491794.6 gal
